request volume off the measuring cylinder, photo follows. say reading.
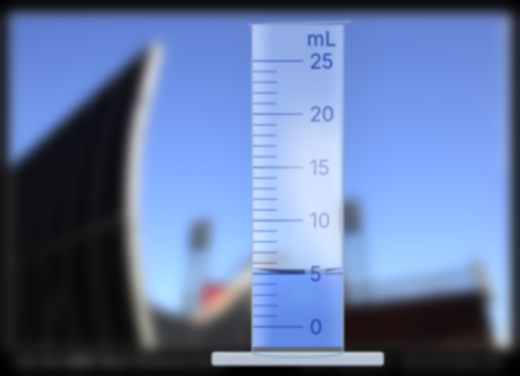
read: 5 mL
